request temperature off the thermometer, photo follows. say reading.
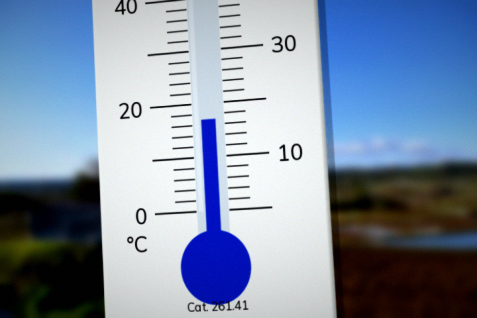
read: 17 °C
